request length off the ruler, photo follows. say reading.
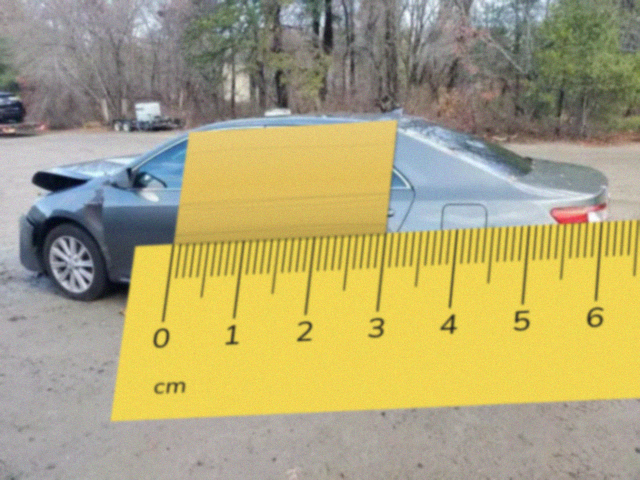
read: 3 cm
